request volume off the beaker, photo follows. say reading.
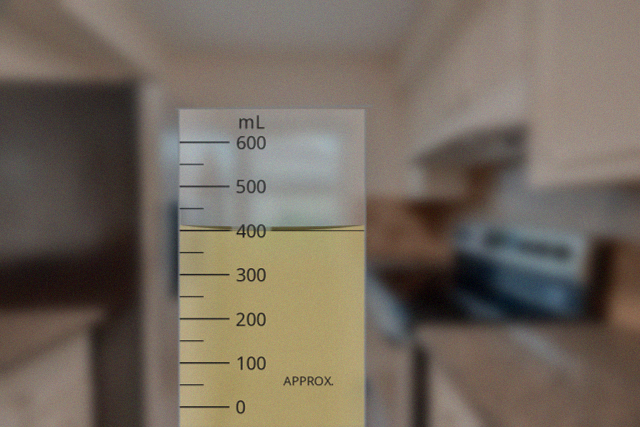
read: 400 mL
